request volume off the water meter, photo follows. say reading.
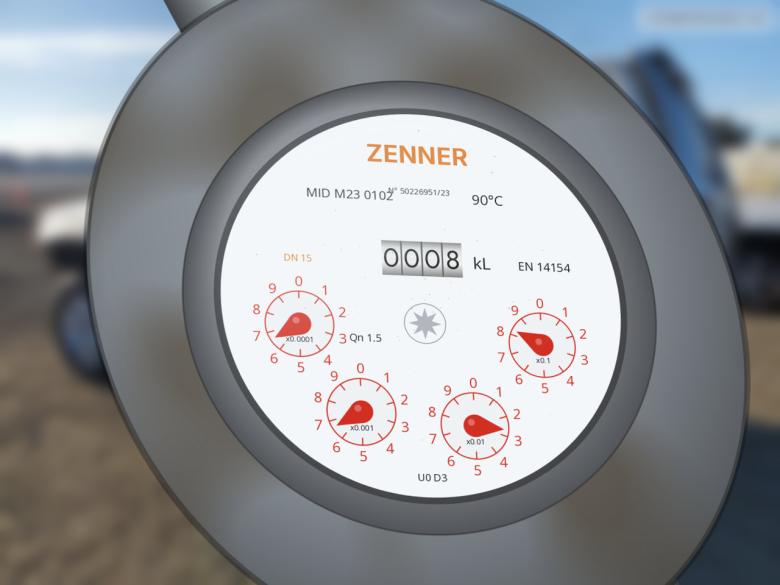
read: 8.8266 kL
